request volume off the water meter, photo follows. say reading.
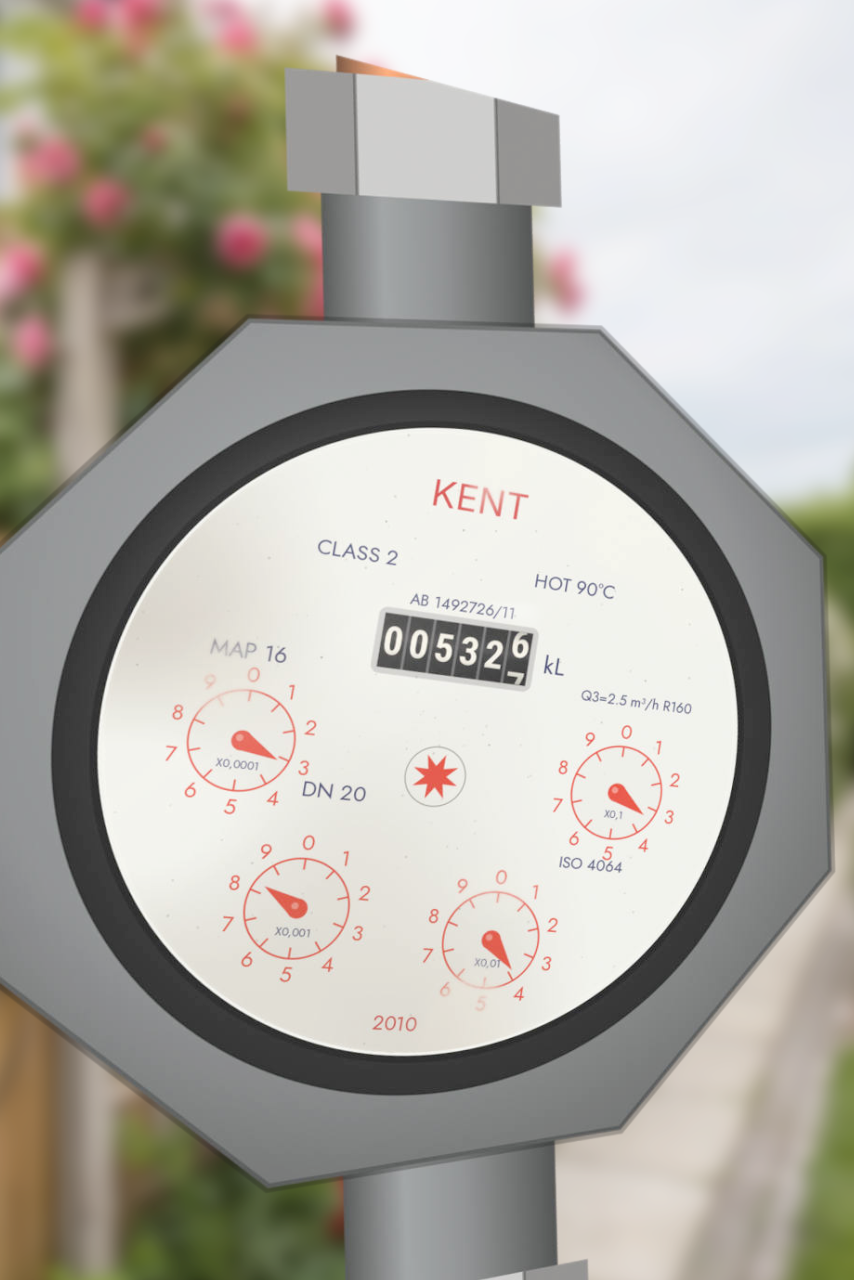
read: 5326.3383 kL
